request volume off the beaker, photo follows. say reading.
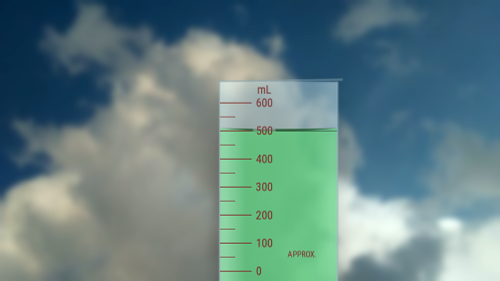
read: 500 mL
